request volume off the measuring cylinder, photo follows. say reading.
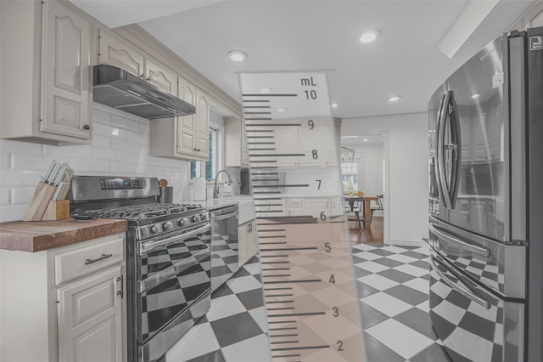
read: 5.8 mL
